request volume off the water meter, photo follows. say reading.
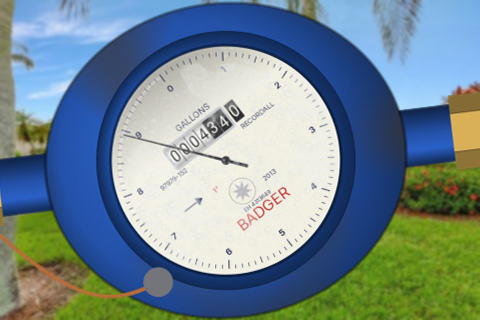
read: 4338.9 gal
